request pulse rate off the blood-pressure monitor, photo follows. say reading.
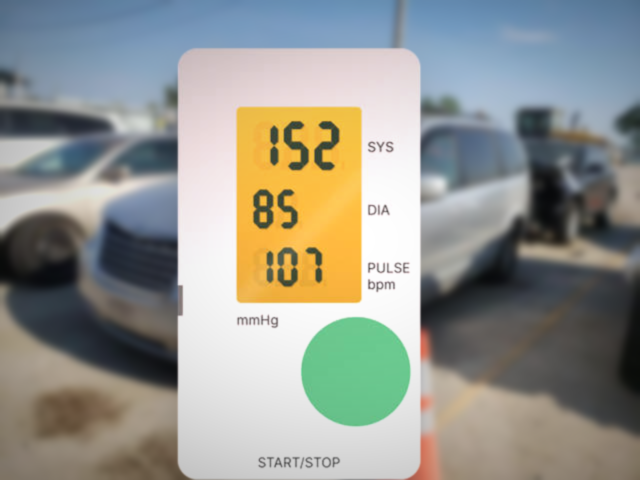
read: 107 bpm
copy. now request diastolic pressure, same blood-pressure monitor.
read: 85 mmHg
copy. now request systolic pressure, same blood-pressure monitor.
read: 152 mmHg
